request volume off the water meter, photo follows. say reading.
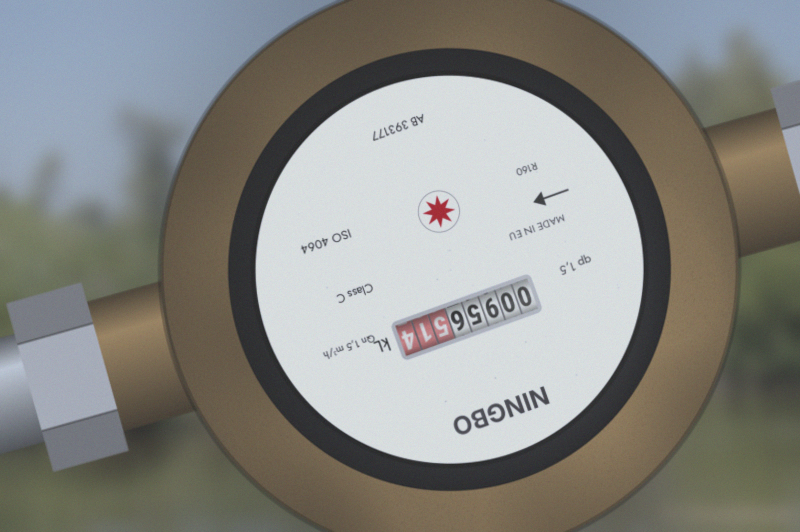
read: 956.514 kL
